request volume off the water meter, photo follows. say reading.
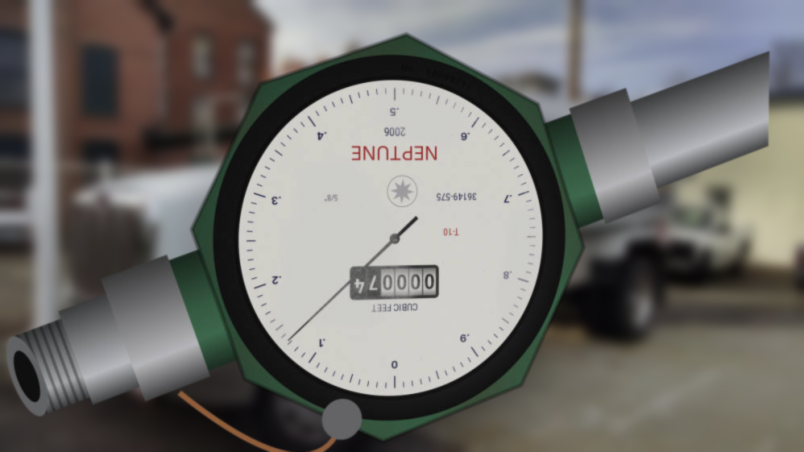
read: 74.13 ft³
